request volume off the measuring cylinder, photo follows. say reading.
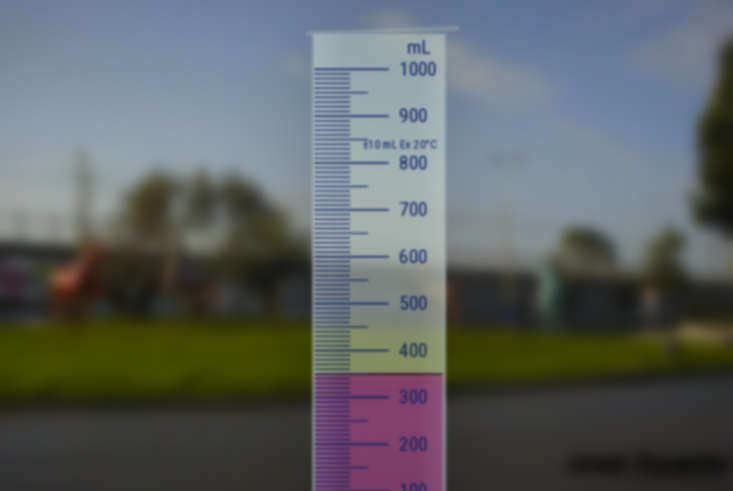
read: 350 mL
